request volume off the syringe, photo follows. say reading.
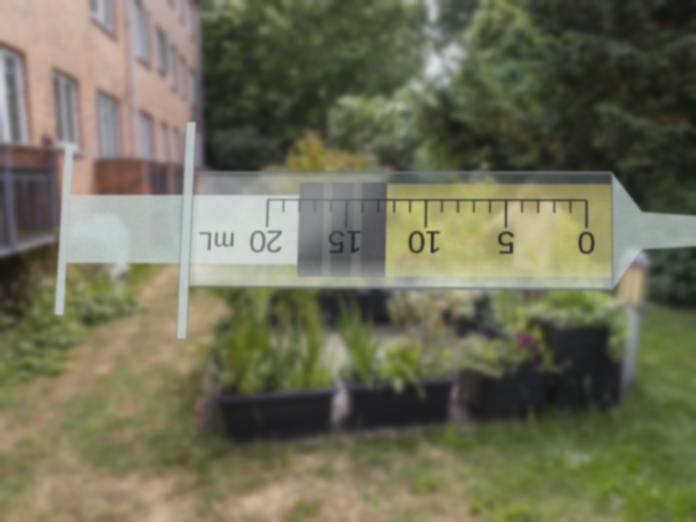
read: 12.5 mL
